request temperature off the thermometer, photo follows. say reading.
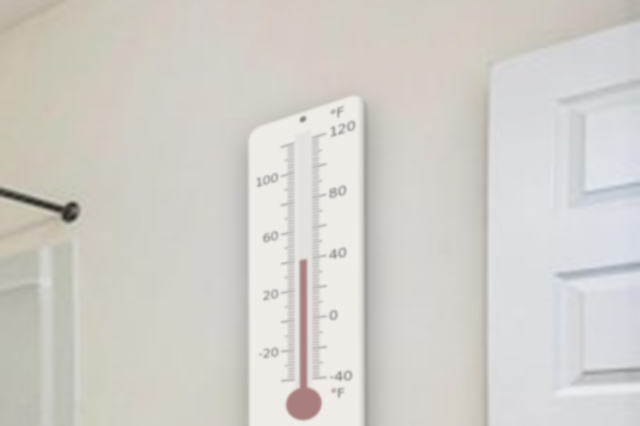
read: 40 °F
